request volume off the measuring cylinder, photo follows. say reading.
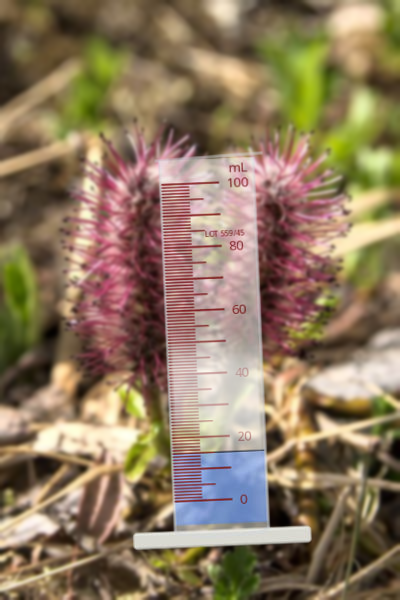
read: 15 mL
